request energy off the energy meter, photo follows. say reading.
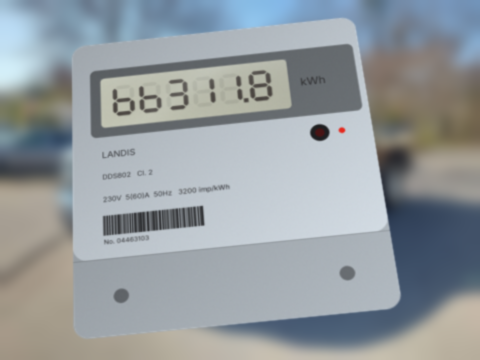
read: 66311.8 kWh
